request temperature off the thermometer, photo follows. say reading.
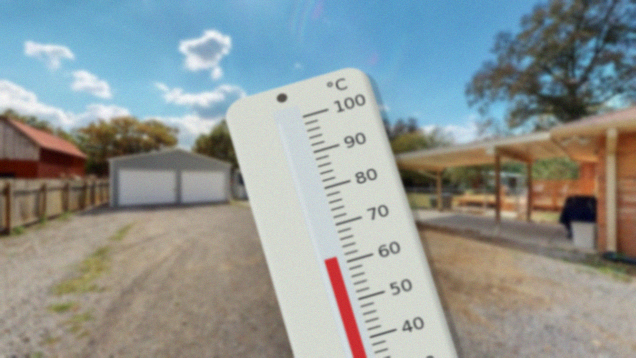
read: 62 °C
